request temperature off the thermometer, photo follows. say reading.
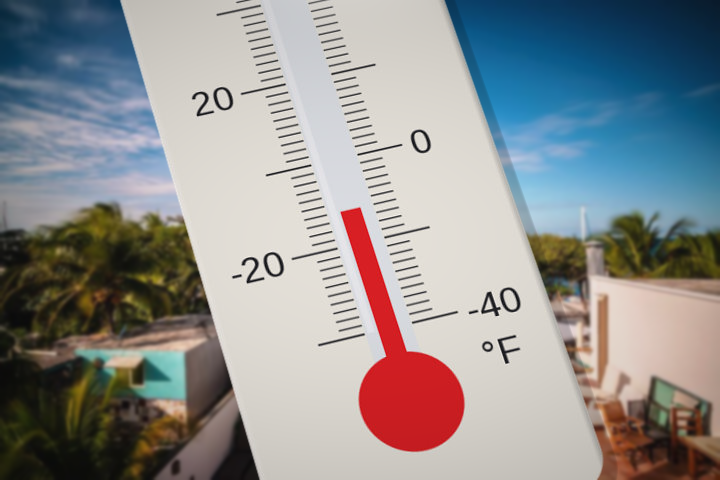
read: -12 °F
